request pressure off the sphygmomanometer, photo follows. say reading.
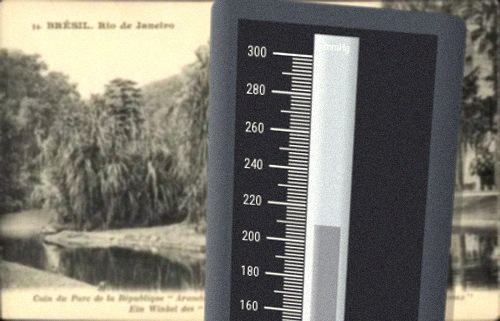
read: 210 mmHg
